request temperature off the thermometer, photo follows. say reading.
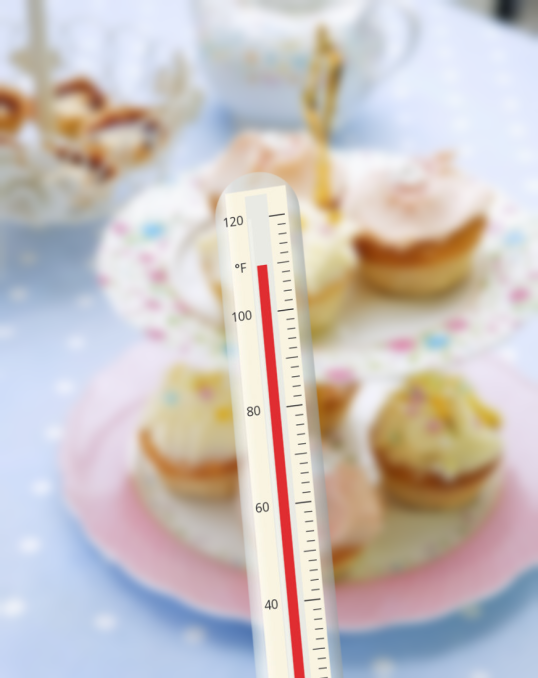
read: 110 °F
